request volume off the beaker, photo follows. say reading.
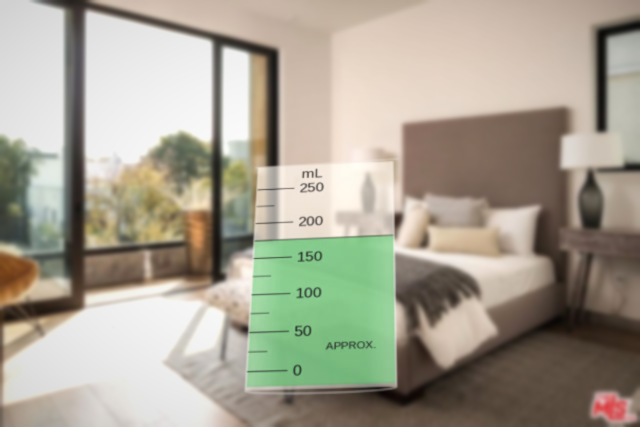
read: 175 mL
